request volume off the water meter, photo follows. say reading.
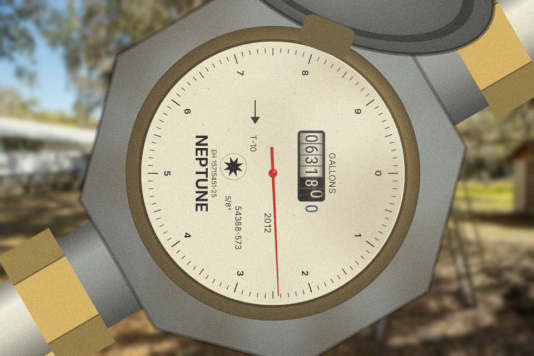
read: 631802.4 gal
